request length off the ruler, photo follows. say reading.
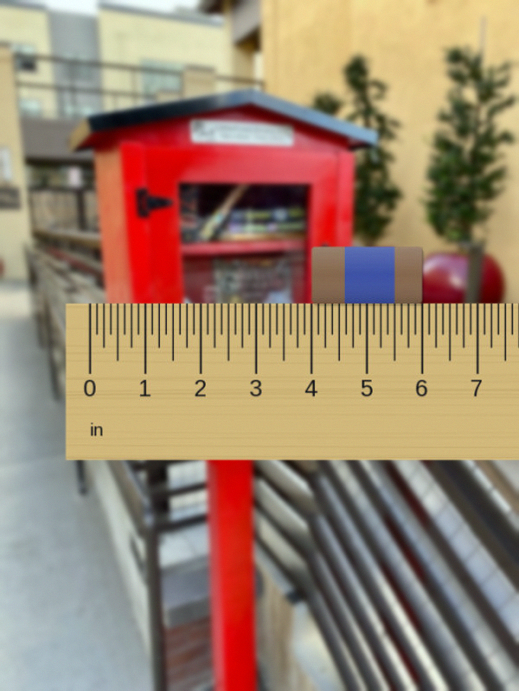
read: 2 in
